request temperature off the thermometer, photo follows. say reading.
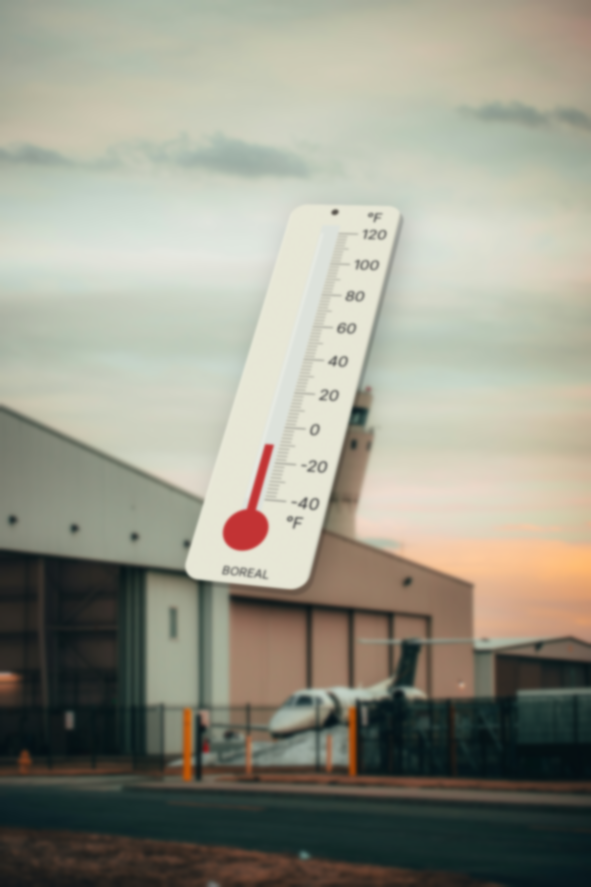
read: -10 °F
